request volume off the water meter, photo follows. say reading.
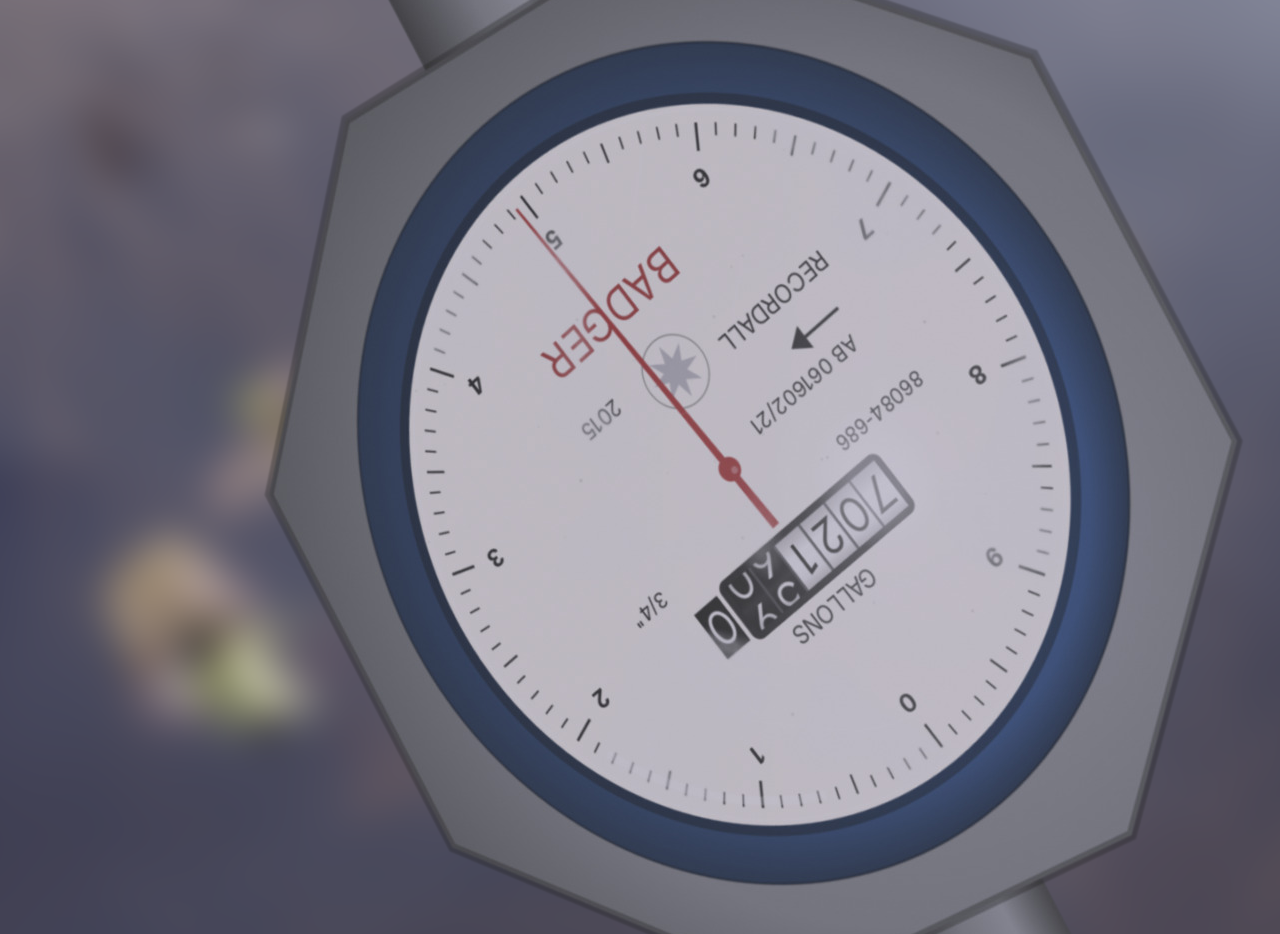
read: 7021594.9 gal
